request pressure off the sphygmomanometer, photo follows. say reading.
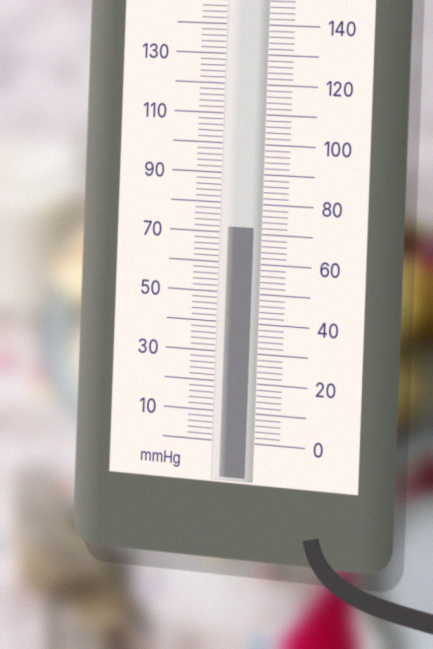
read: 72 mmHg
